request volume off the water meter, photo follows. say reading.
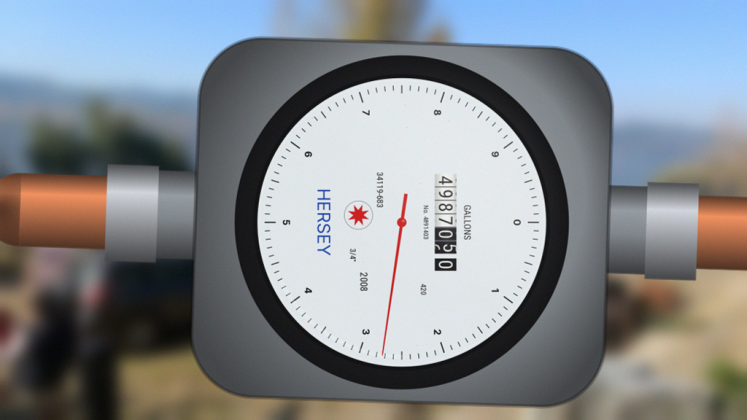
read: 4987052.7 gal
